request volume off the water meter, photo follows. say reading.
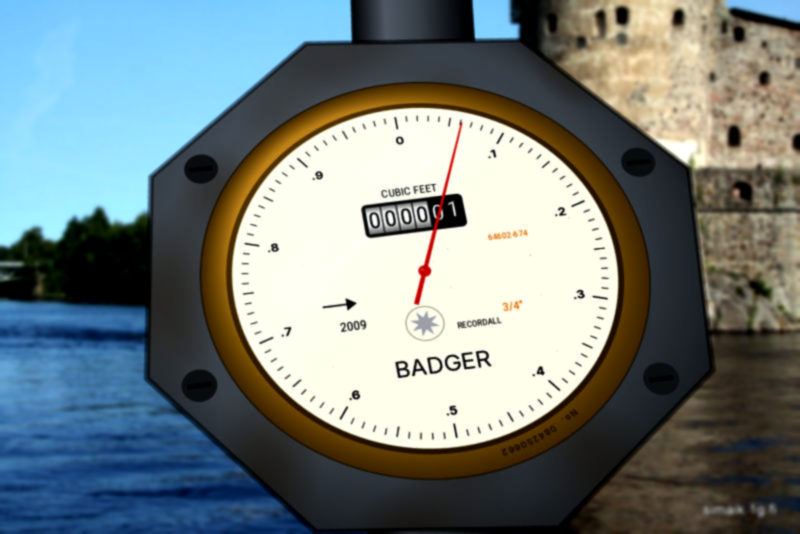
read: 1.06 ft³
